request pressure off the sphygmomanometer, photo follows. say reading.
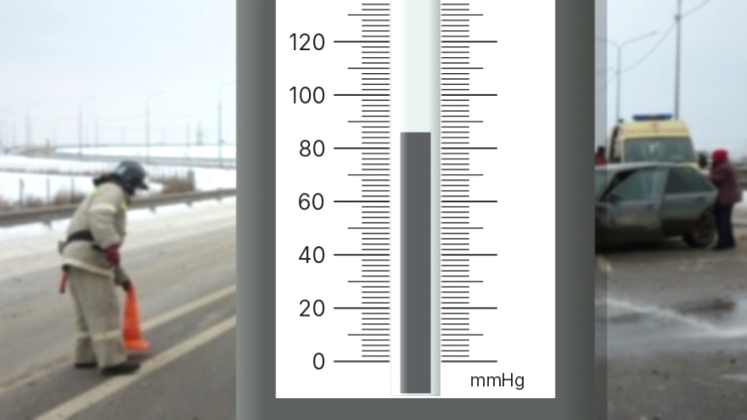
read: 86 mmHg
